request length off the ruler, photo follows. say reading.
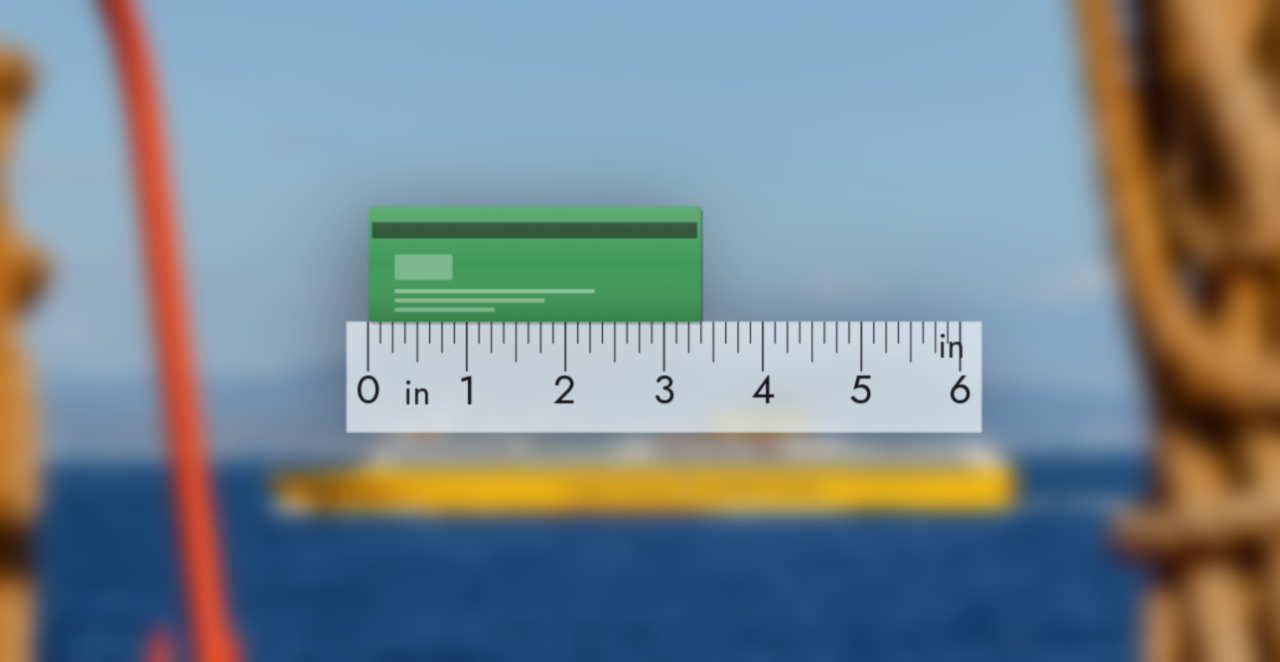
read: 3.375 in
